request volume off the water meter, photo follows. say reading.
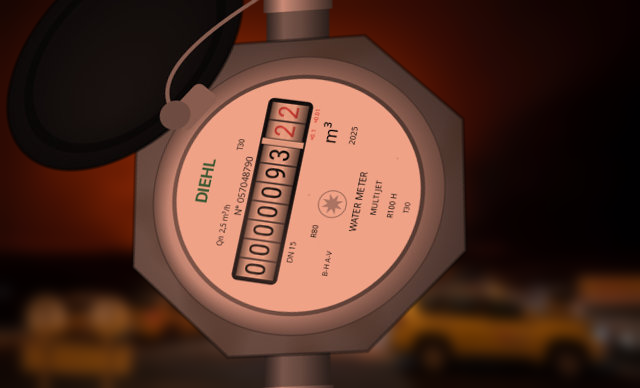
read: 93.22 m³
